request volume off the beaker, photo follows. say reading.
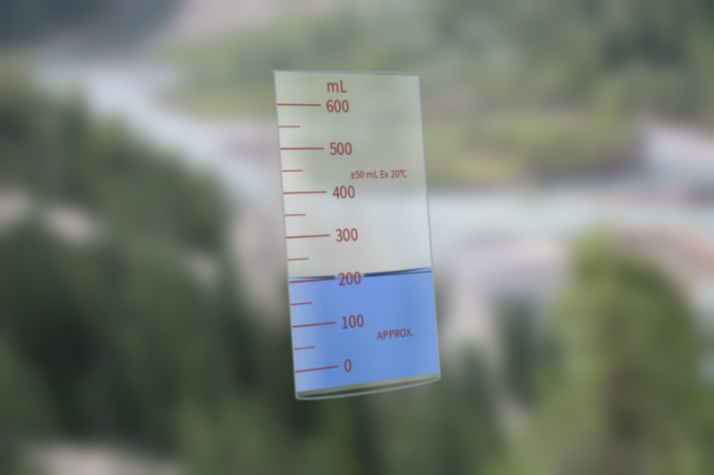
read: 200 mL
